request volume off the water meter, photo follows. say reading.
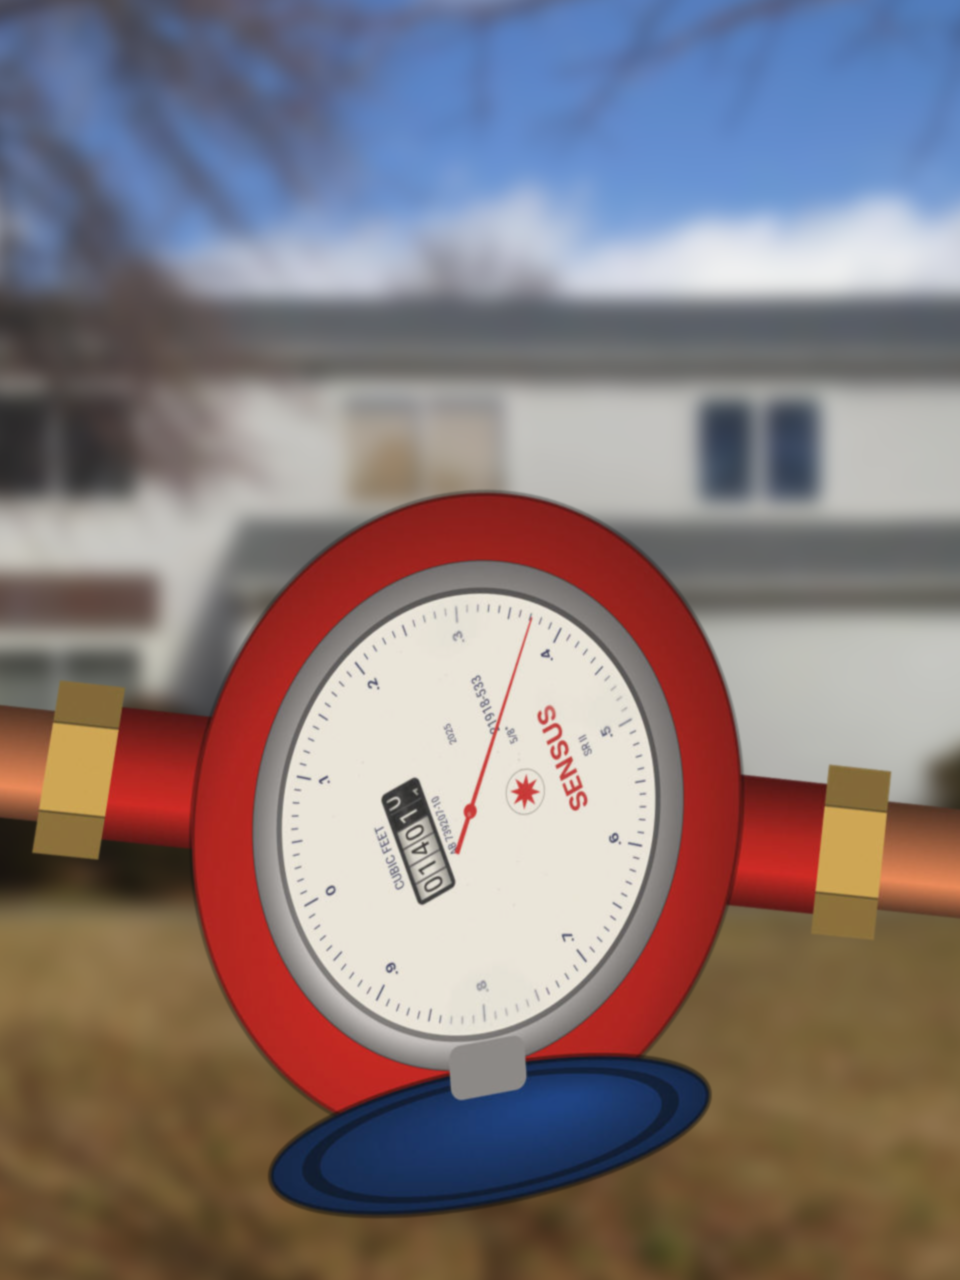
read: 14010.37 ft³
